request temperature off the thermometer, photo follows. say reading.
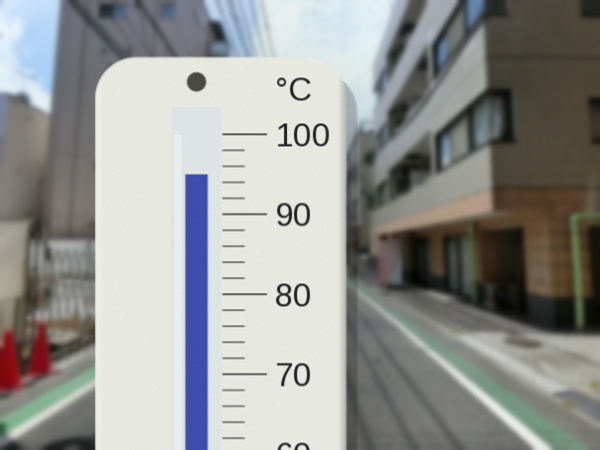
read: 95 °C
